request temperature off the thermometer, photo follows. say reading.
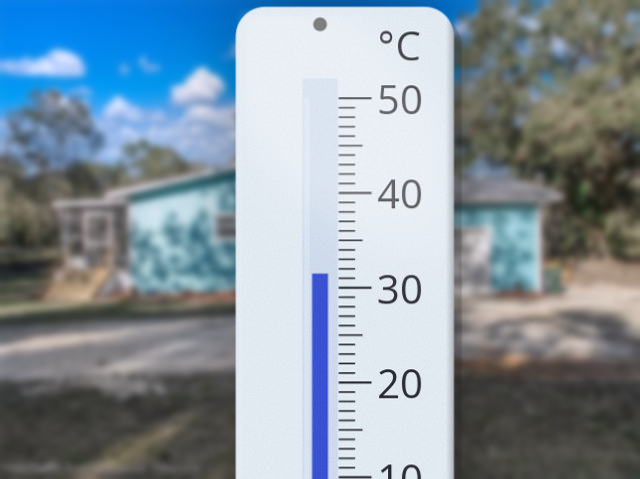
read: 31.5 °C
